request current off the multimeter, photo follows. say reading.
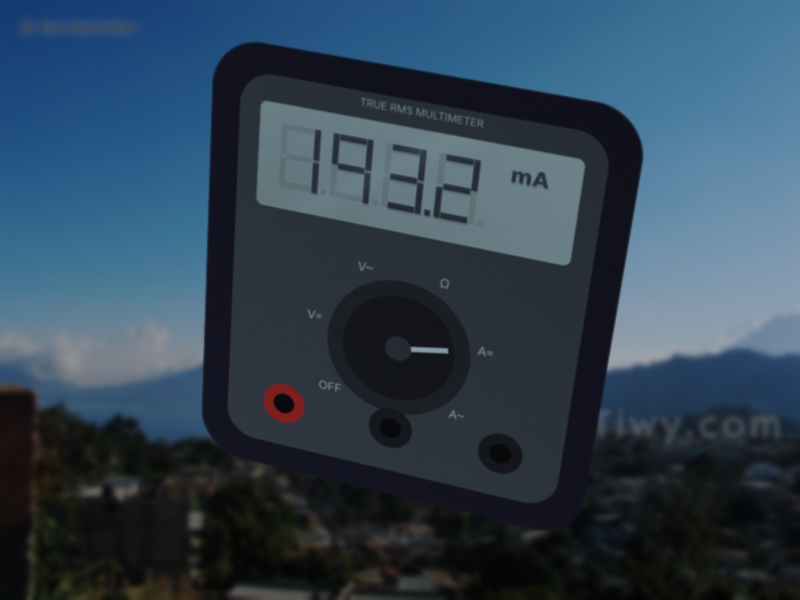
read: 193.2 mA
